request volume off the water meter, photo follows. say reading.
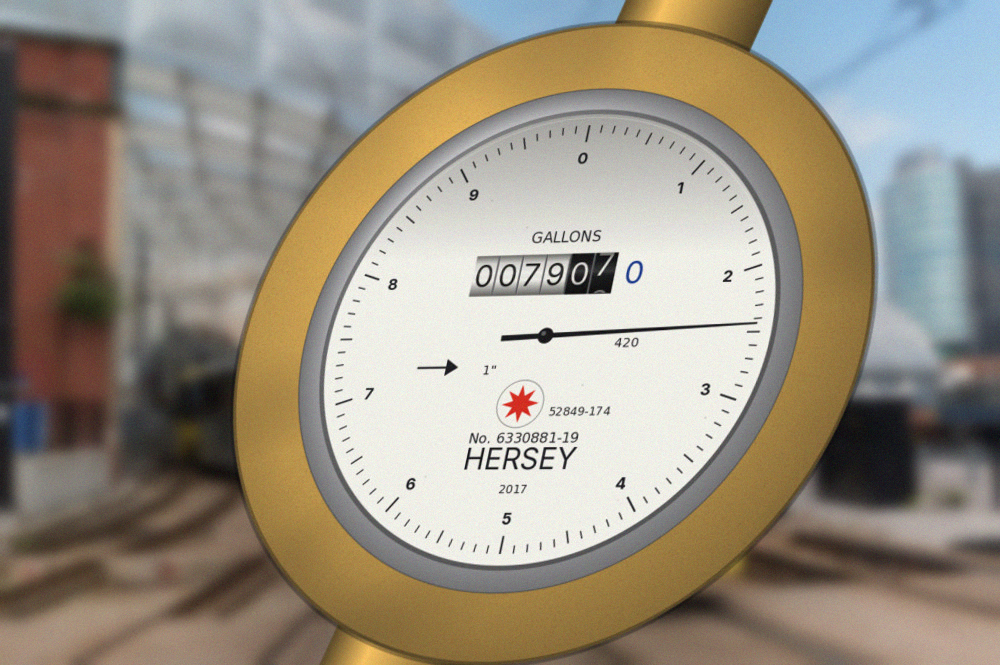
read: 79072.4 gal
